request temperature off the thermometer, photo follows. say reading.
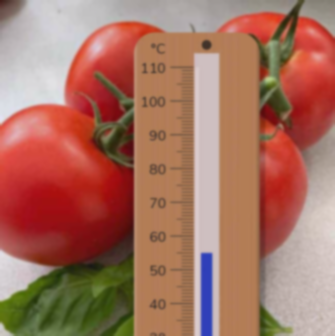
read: 55 °C
